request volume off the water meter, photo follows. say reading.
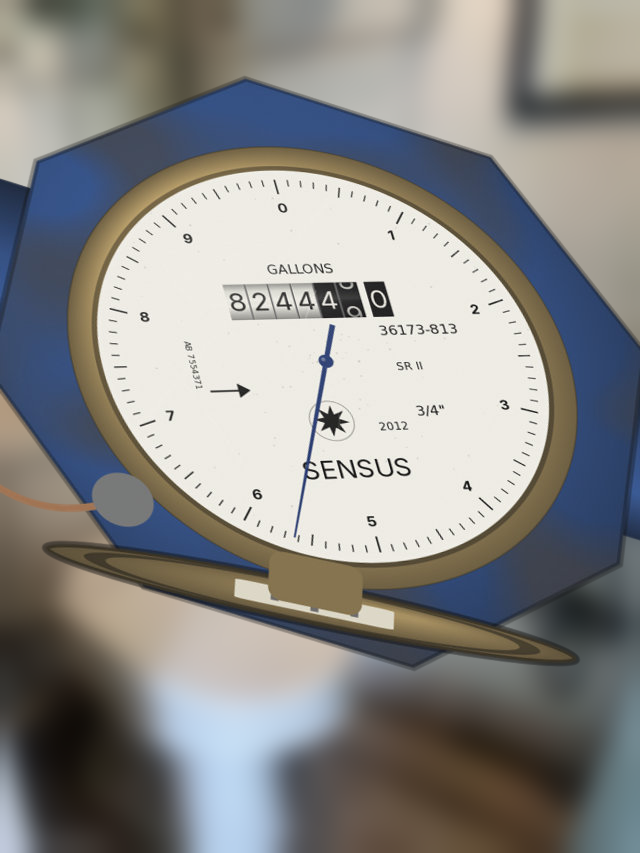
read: 8244485.6 gal
